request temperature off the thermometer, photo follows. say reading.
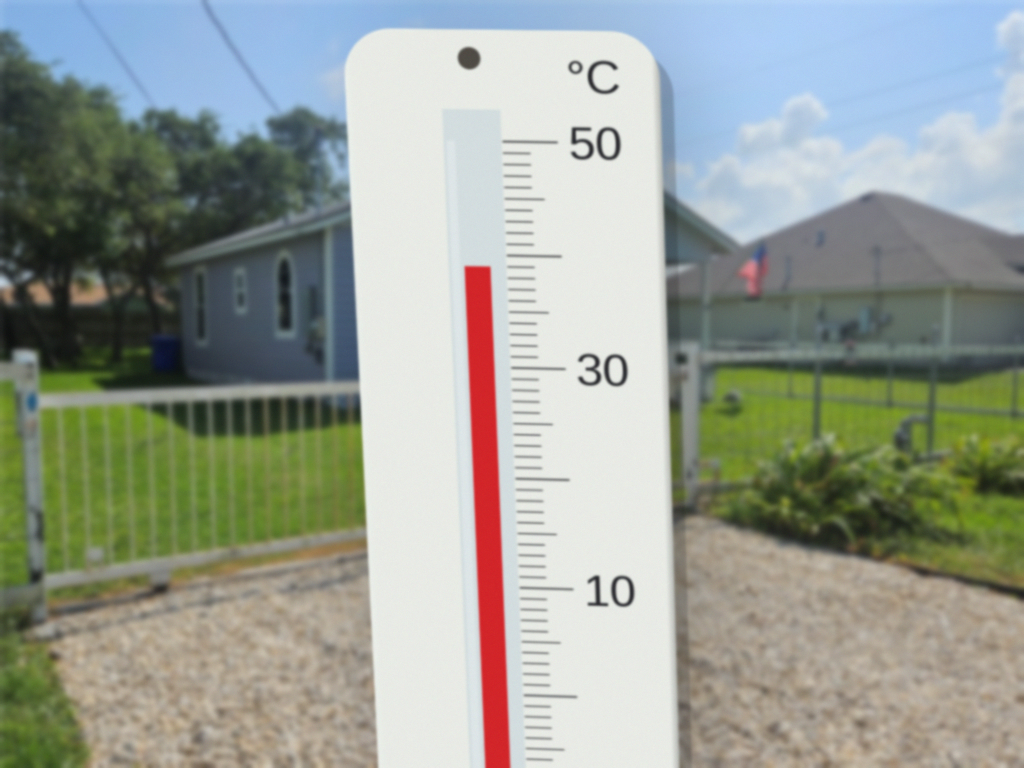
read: 39 °C
